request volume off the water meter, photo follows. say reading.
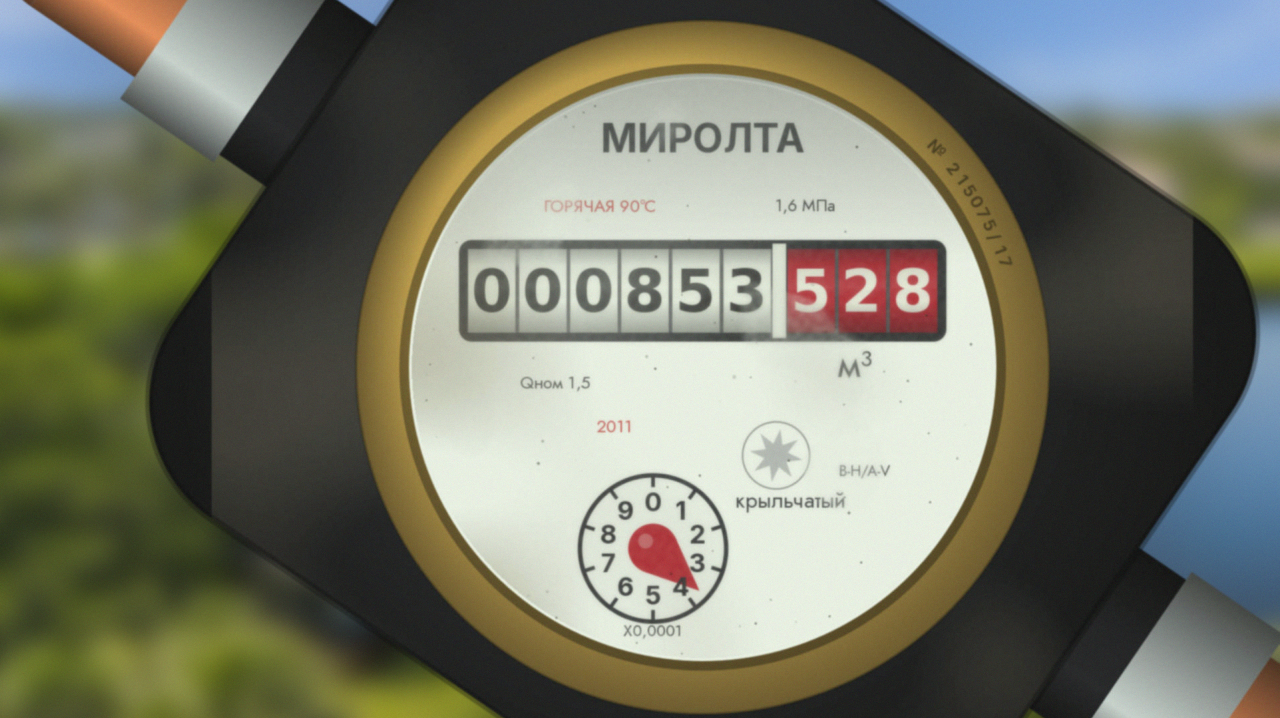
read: 853.5283 m³
